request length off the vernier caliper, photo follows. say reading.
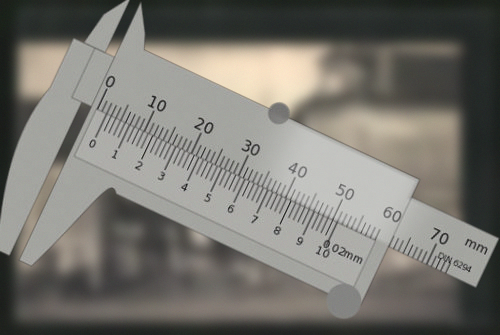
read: 2.0 mm
